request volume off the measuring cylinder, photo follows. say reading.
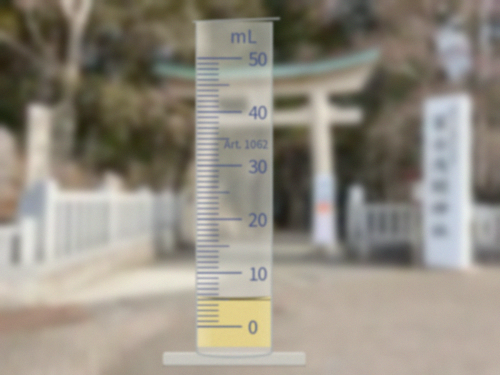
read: 5 mL
